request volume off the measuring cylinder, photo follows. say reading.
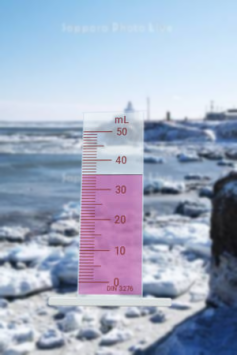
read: 35 mL
